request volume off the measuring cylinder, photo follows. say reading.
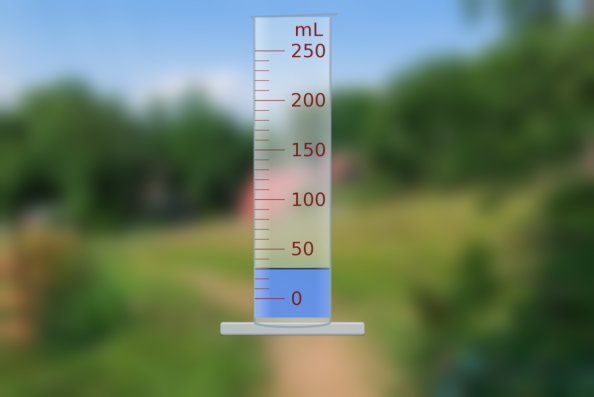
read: 30 mL
